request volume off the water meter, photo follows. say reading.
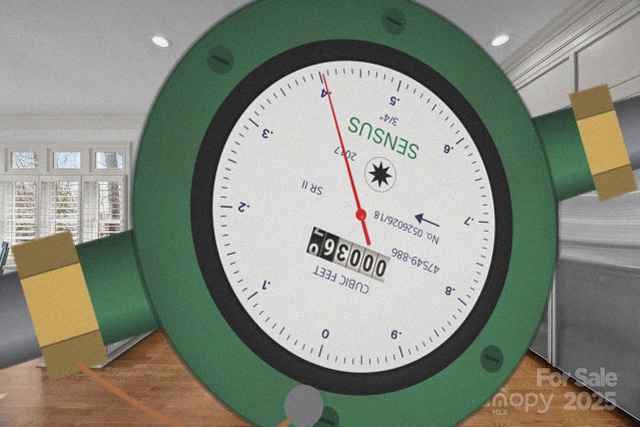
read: 366.40 ft³
